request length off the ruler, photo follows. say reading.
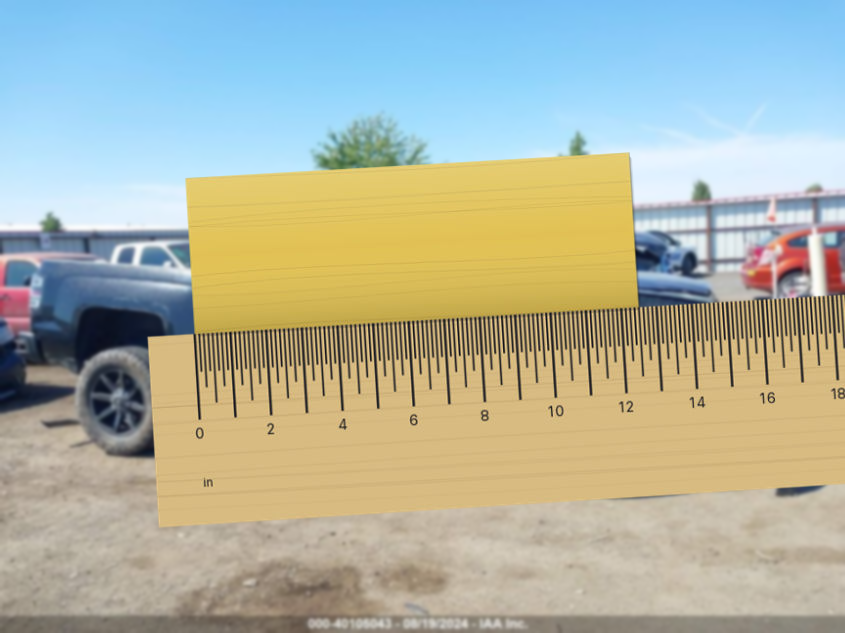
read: 12.5 in
